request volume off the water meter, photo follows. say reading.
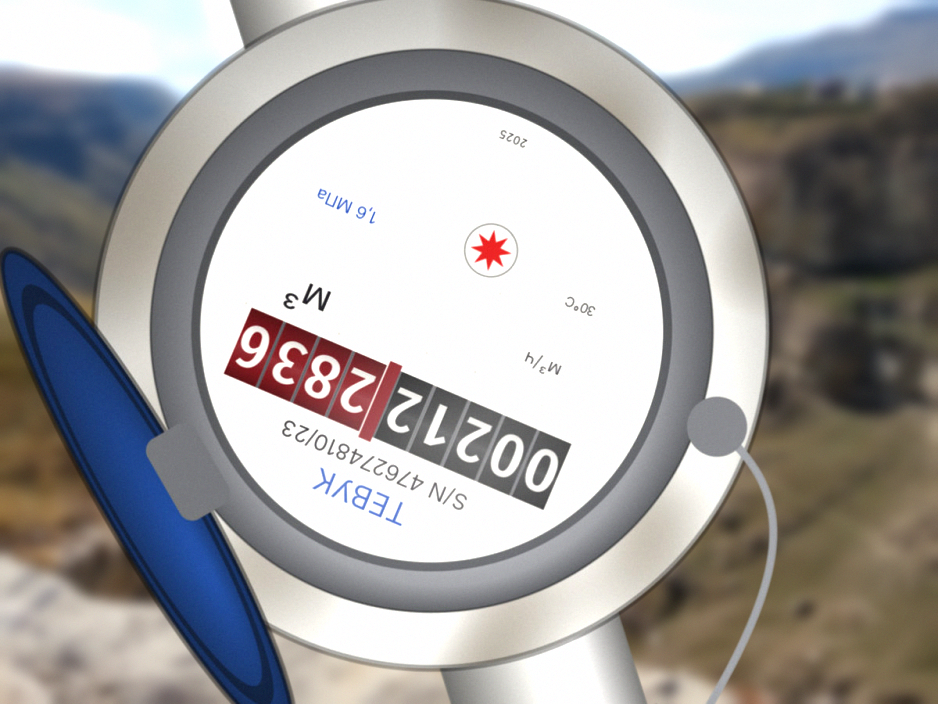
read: 212.2836 m³
